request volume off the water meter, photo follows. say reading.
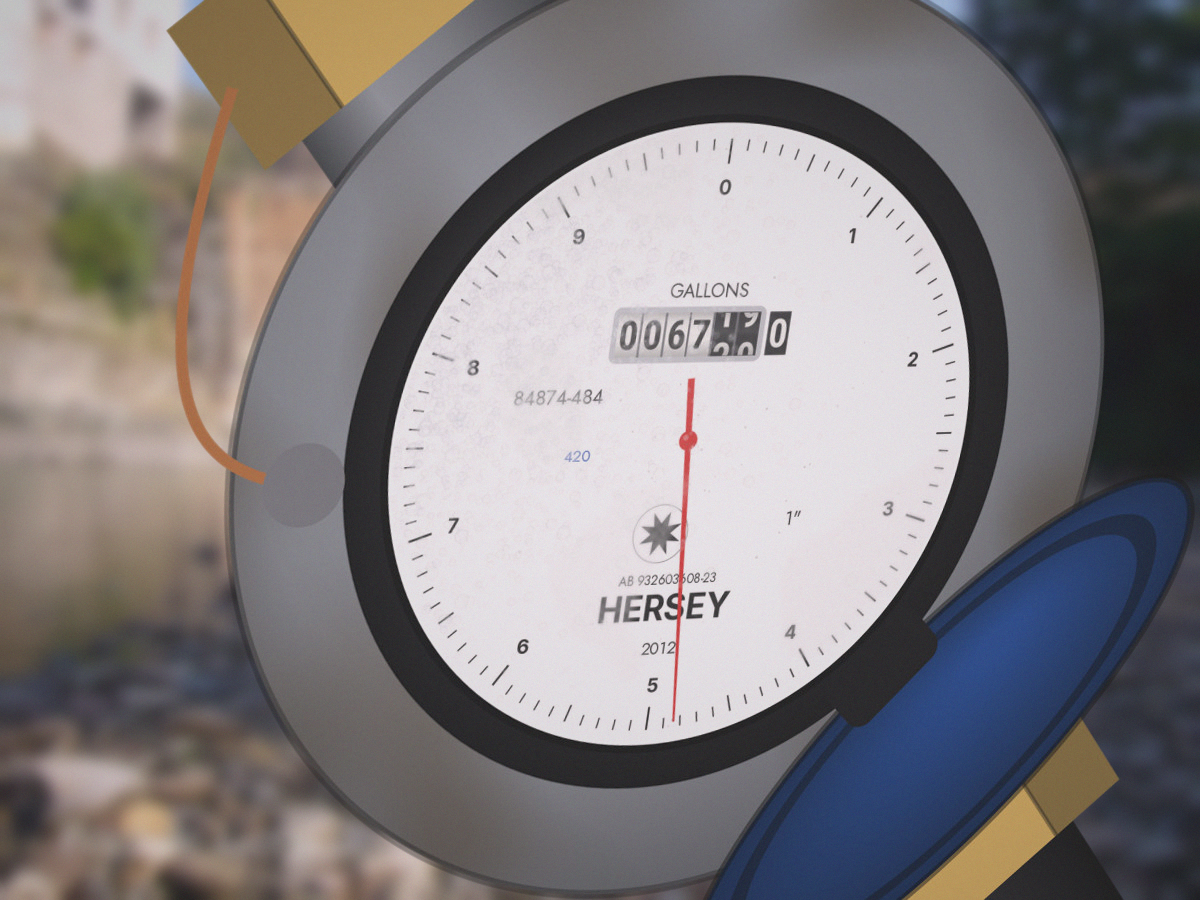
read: 67194.8 gal
